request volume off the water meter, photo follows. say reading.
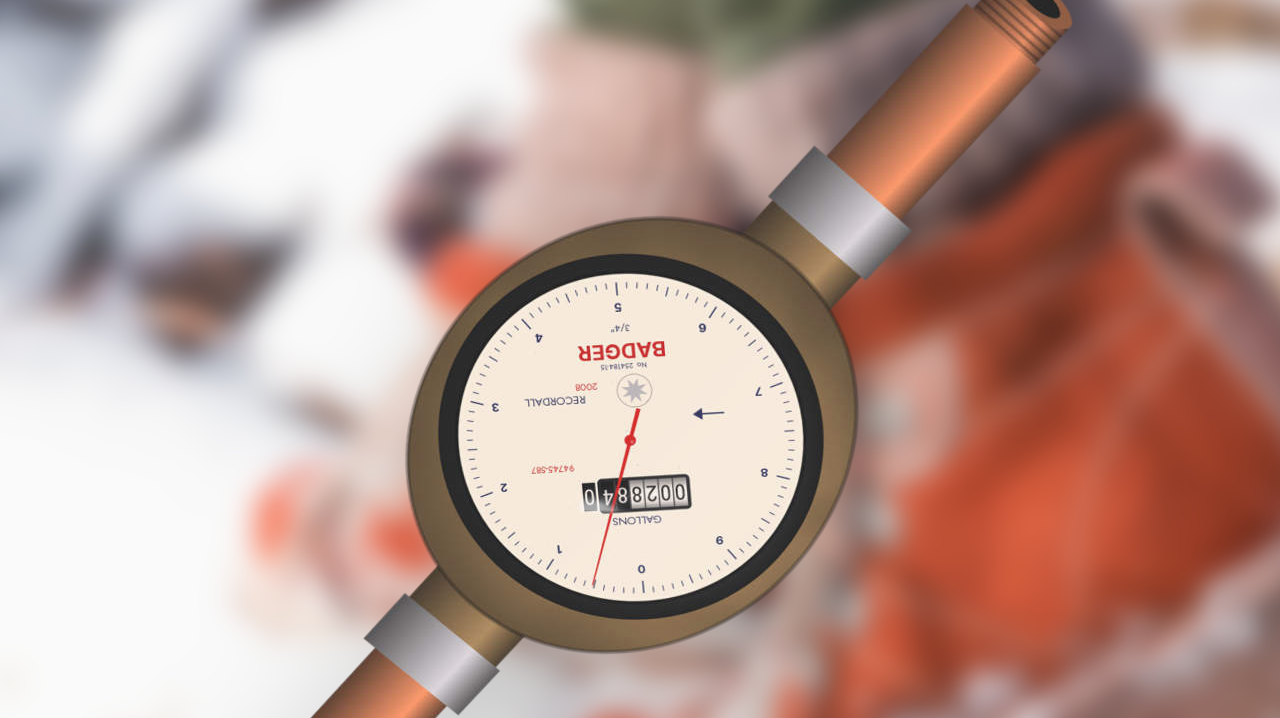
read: 28840.5 gal
